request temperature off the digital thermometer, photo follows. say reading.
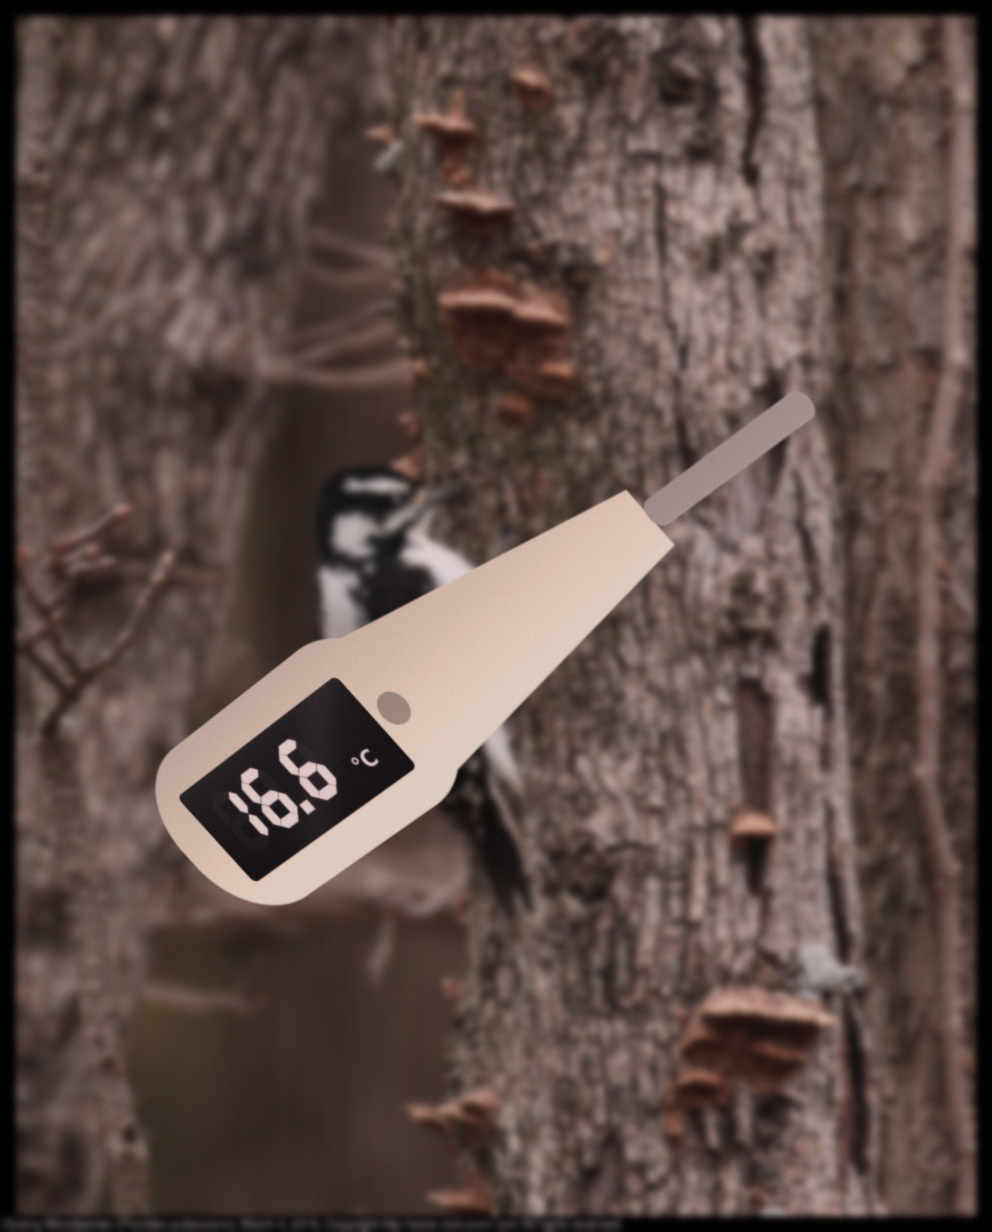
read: 16.6 °C
